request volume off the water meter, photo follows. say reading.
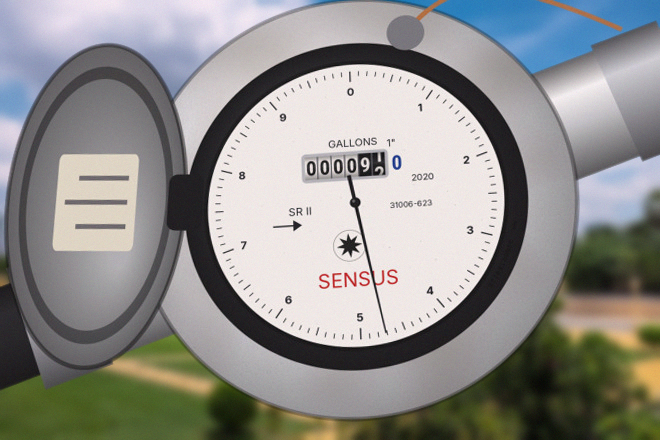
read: 914.7 gal
